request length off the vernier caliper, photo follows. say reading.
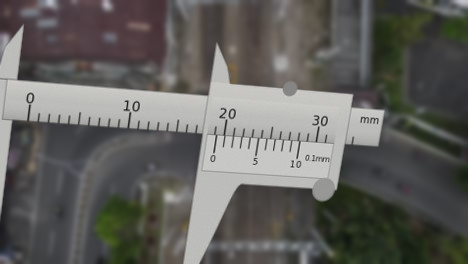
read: 19.2 mm
